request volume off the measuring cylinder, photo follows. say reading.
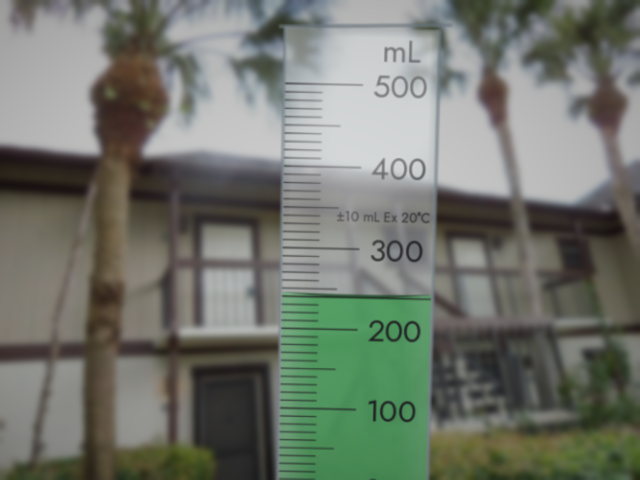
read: 240 mL
